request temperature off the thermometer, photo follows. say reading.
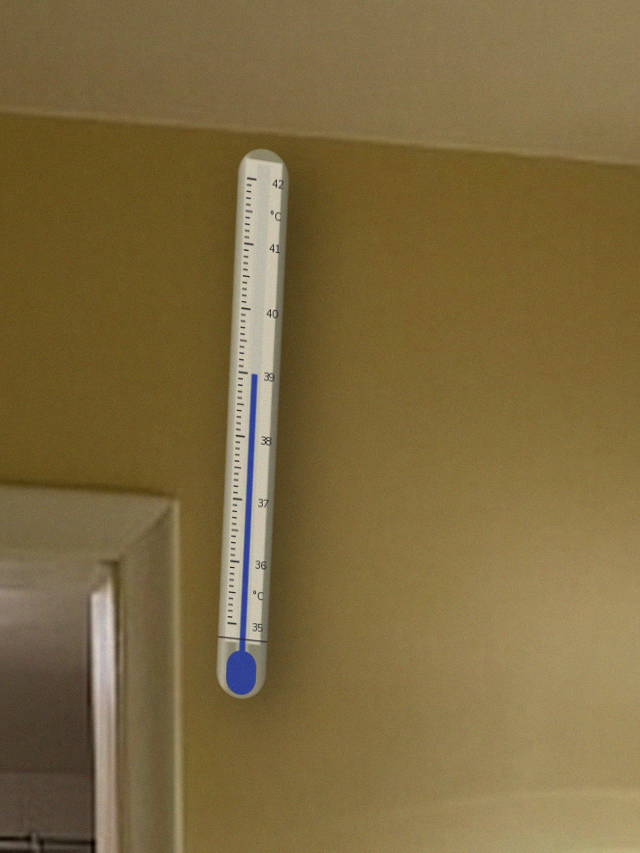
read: 39 °C
